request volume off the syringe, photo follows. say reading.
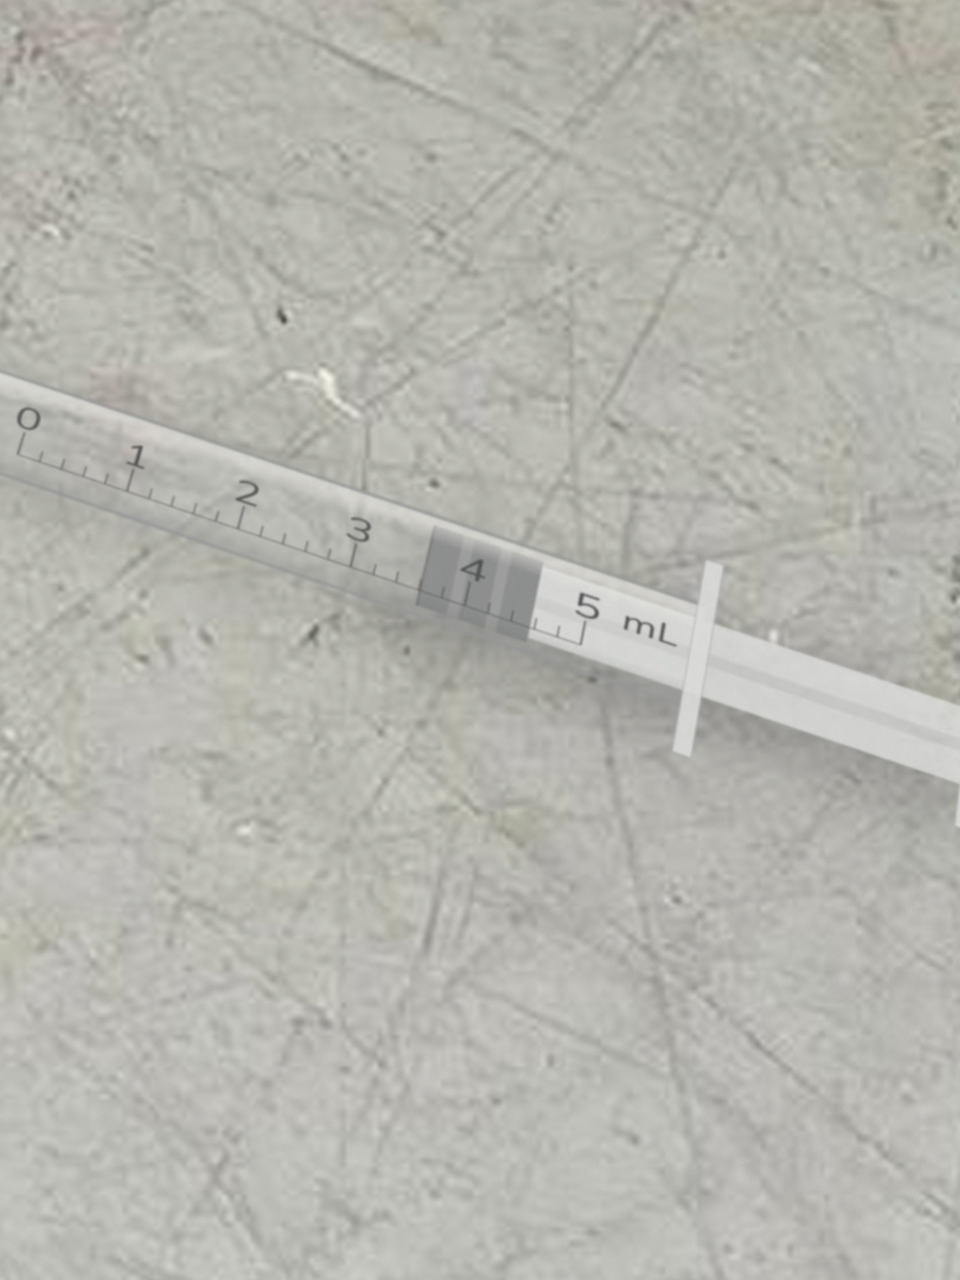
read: 3.6 mL
